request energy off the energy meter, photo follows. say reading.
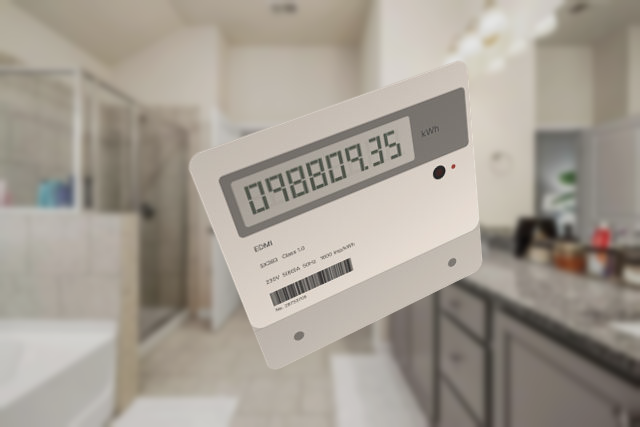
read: 98809.35 kWh
